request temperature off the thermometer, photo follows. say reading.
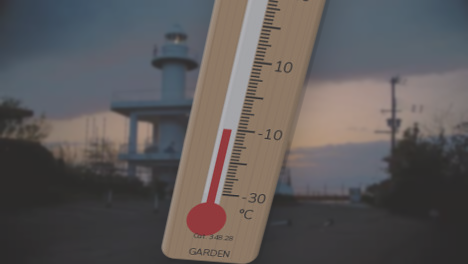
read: -10 °C
